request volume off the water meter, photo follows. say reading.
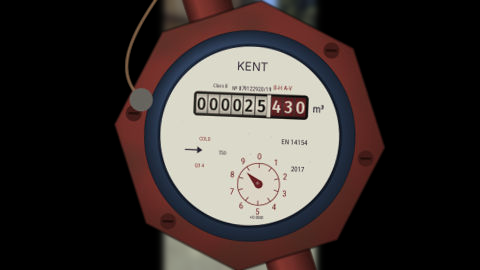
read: 25.4308 m³
